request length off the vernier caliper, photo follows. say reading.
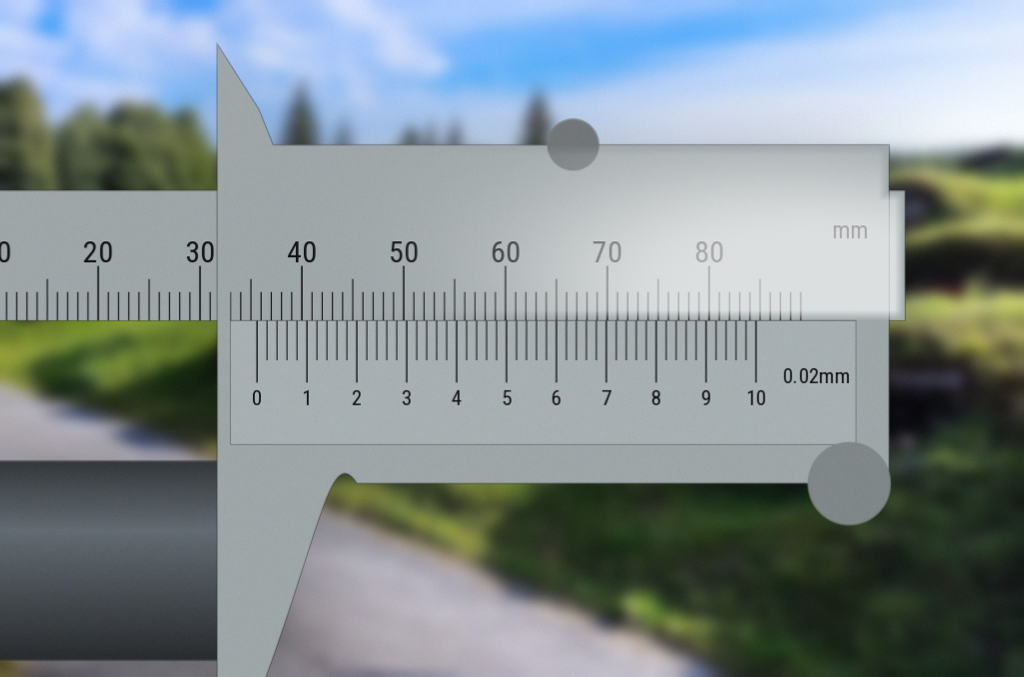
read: 35.6 mm
